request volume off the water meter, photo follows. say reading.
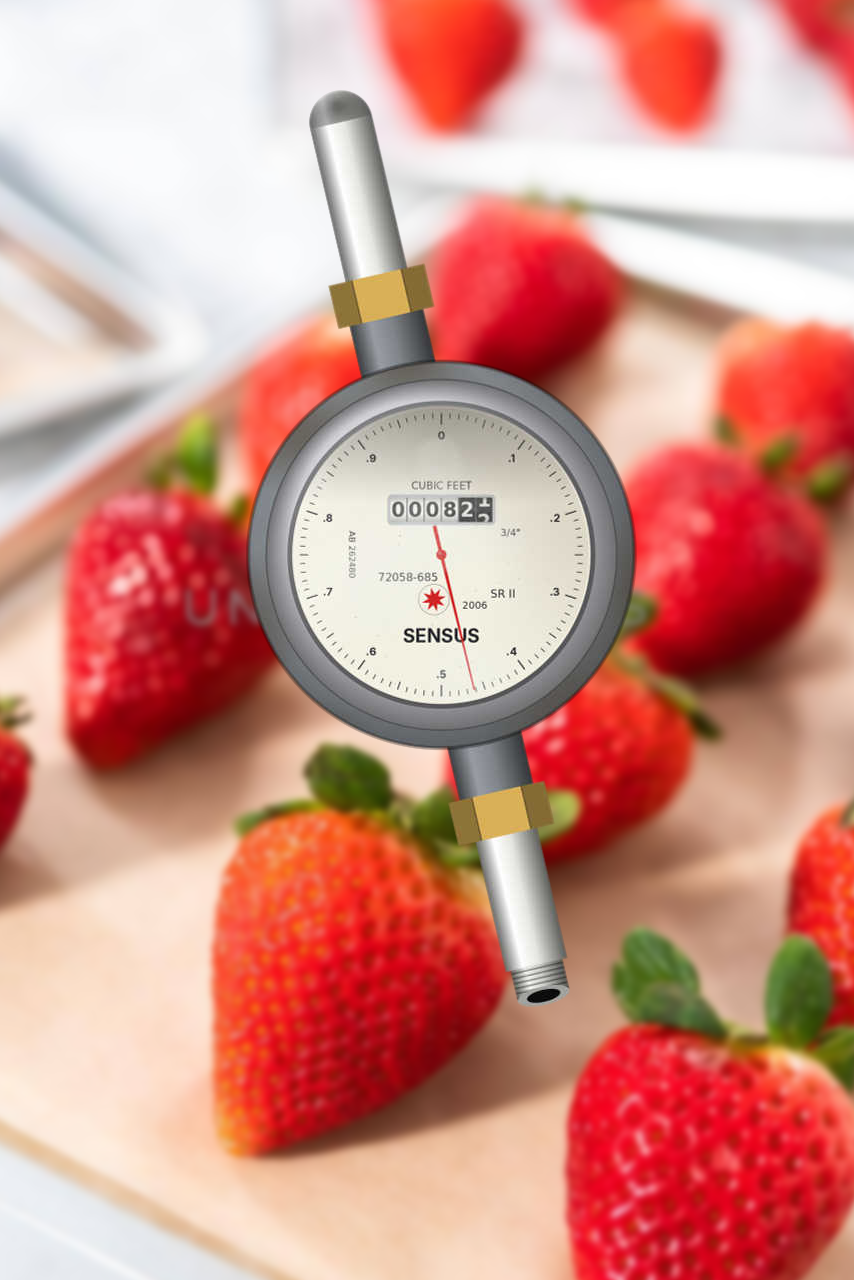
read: 821.46 ft³
